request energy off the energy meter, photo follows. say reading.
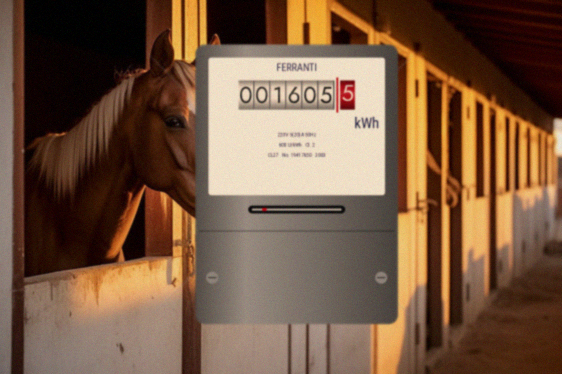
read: 1605.5 kWh
